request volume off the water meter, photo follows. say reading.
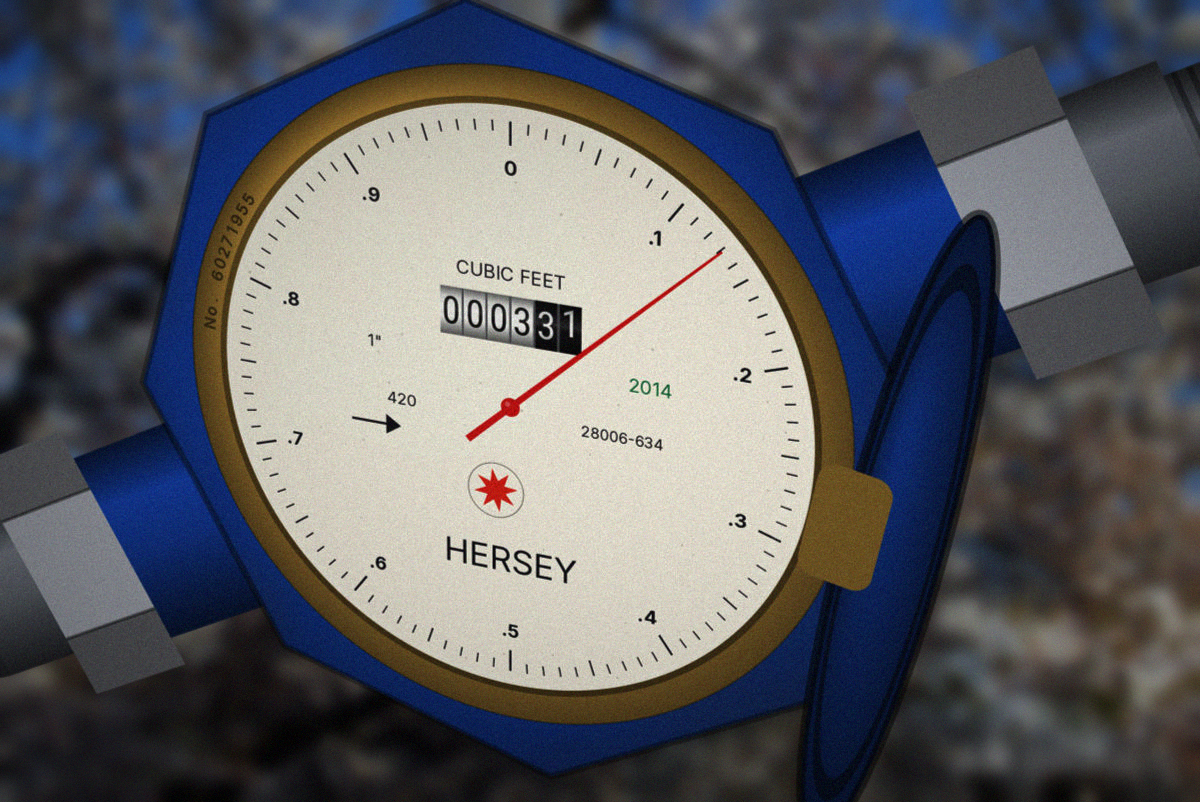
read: 331.13 ft³
